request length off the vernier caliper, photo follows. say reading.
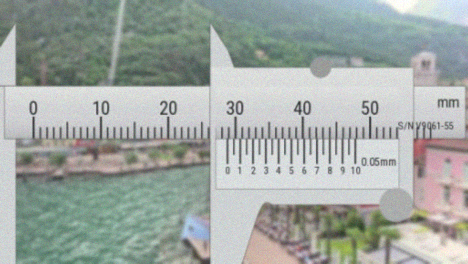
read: 28.8 mm
